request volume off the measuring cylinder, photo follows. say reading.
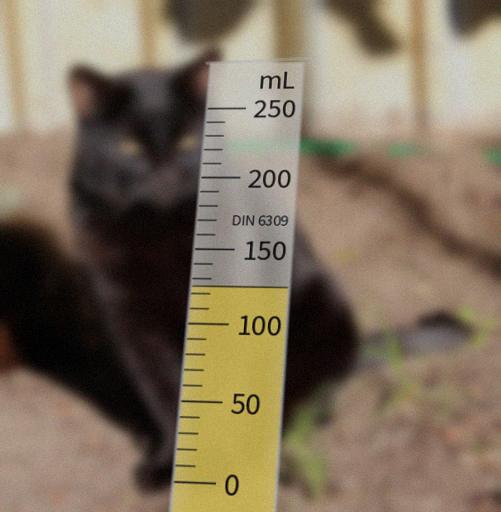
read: 125 mL
